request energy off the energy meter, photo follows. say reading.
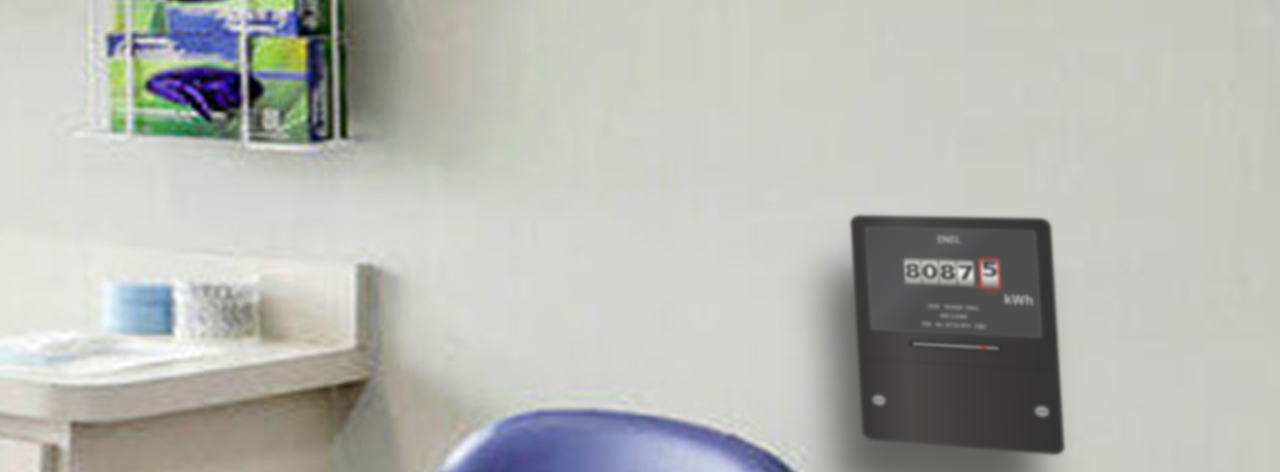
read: 8087.5 kWh
